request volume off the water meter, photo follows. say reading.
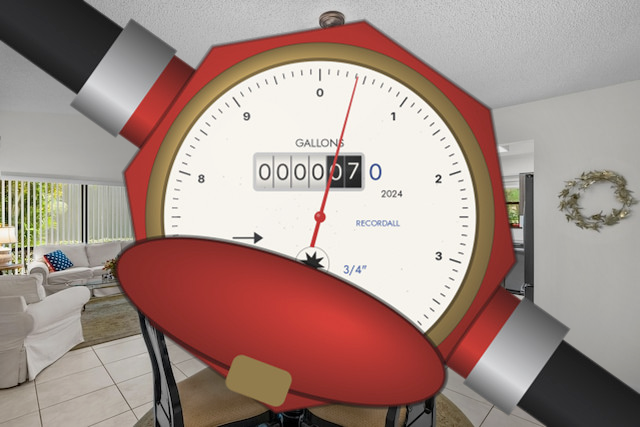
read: 70.4 gal
